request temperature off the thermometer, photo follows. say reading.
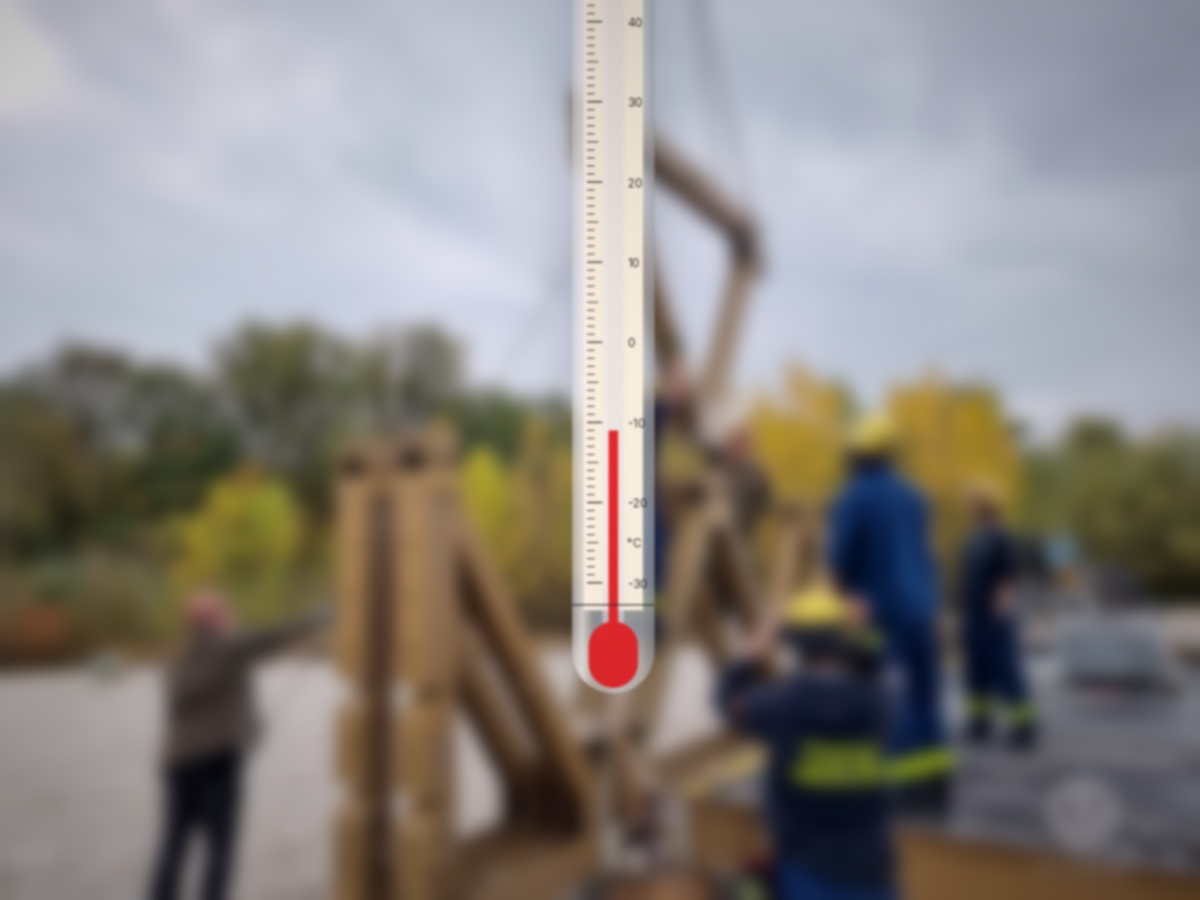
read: -11 °C
